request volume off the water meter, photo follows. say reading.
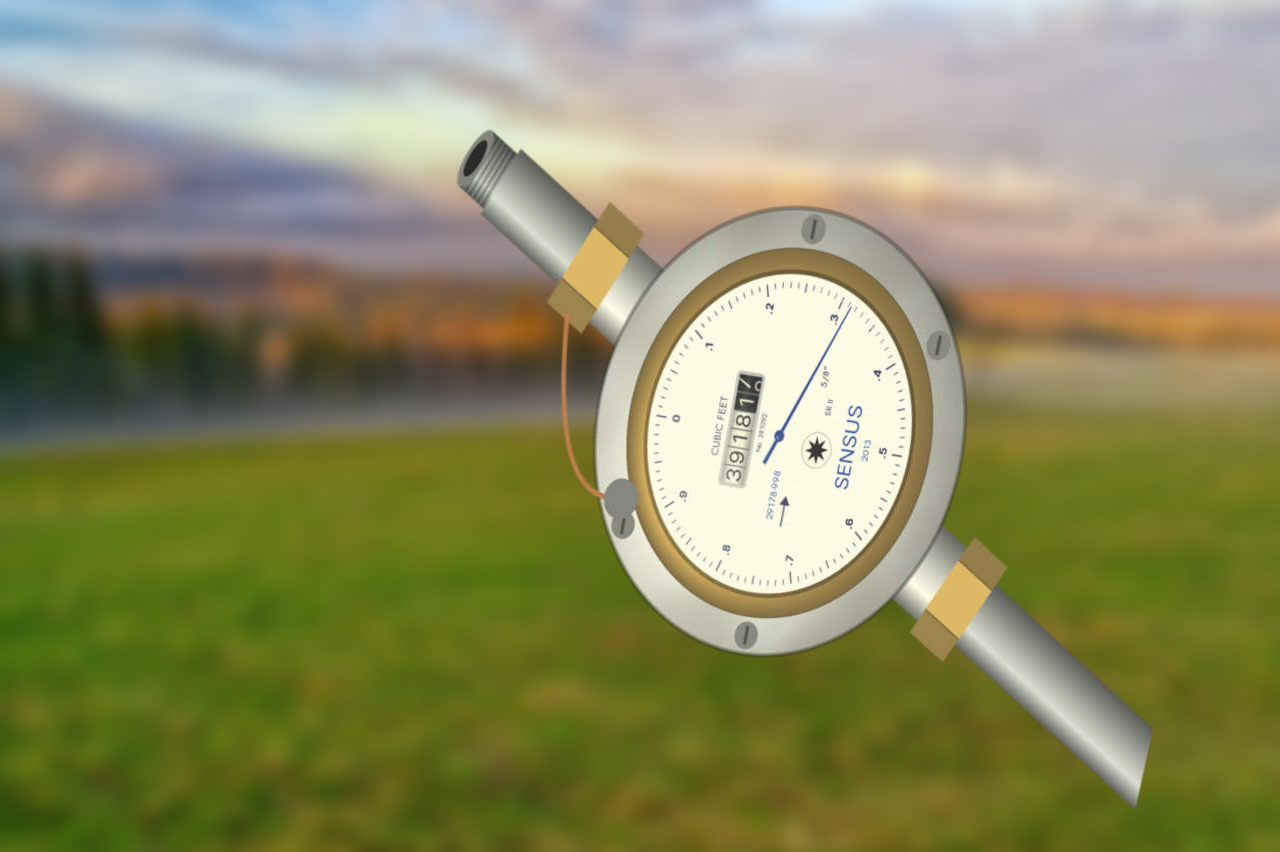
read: 391817.31 ft³
